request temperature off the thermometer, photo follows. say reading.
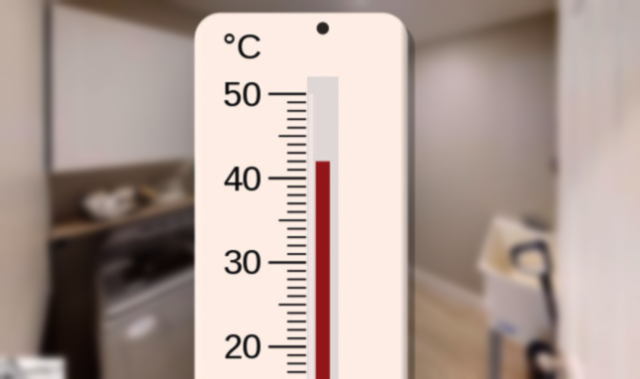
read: 42 °C
